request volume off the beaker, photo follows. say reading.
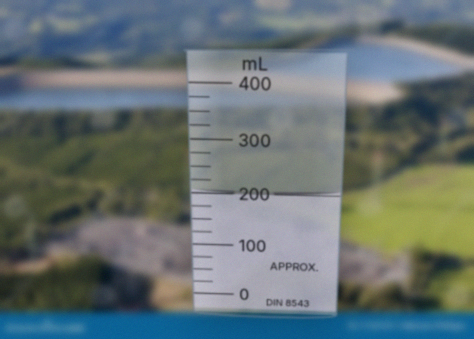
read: 200 mL
